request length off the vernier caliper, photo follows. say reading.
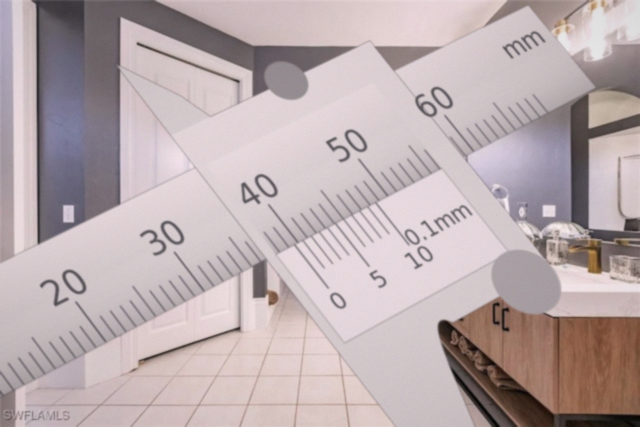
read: 39.6 mm
